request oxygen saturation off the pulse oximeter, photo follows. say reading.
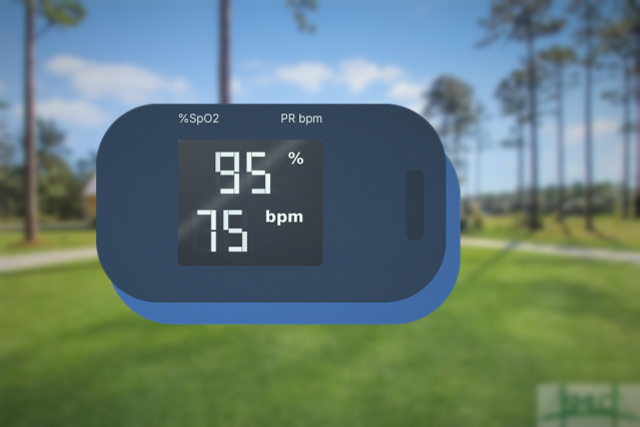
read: 95 %
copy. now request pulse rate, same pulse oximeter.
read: 75 bpm
